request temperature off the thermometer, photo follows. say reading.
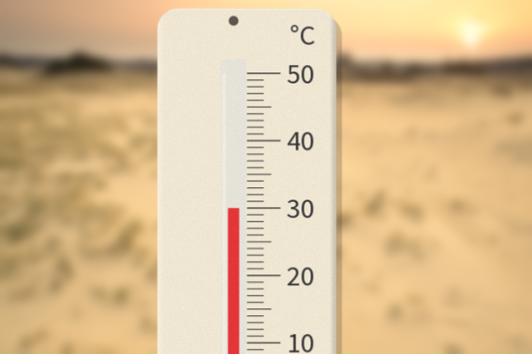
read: 30 °C
